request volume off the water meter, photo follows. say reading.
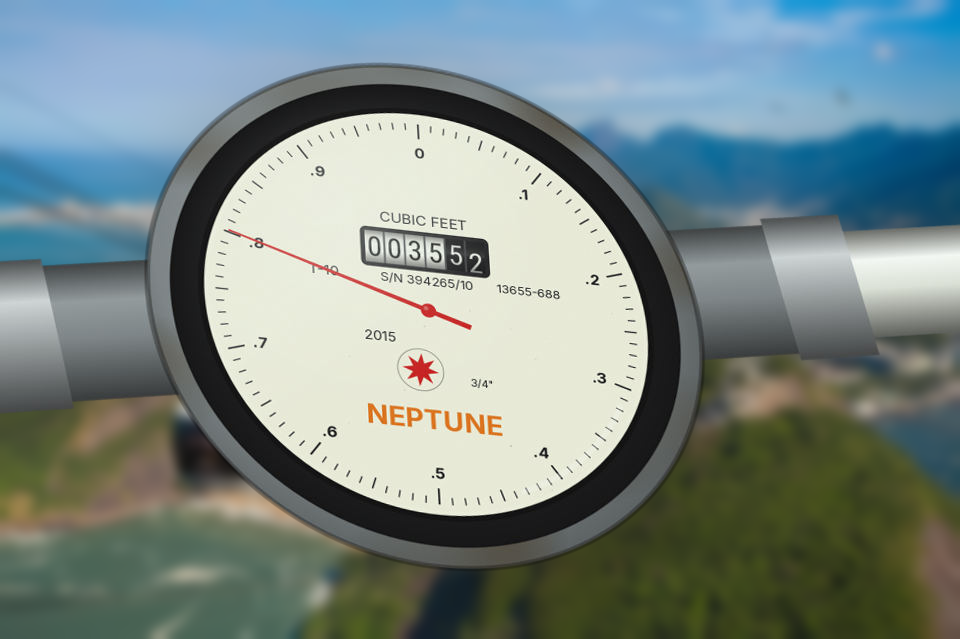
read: 3551.80 ft³
